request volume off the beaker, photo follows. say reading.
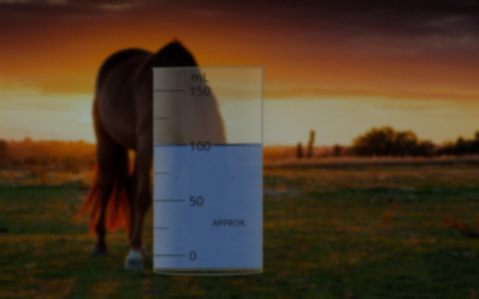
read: 100 mL
